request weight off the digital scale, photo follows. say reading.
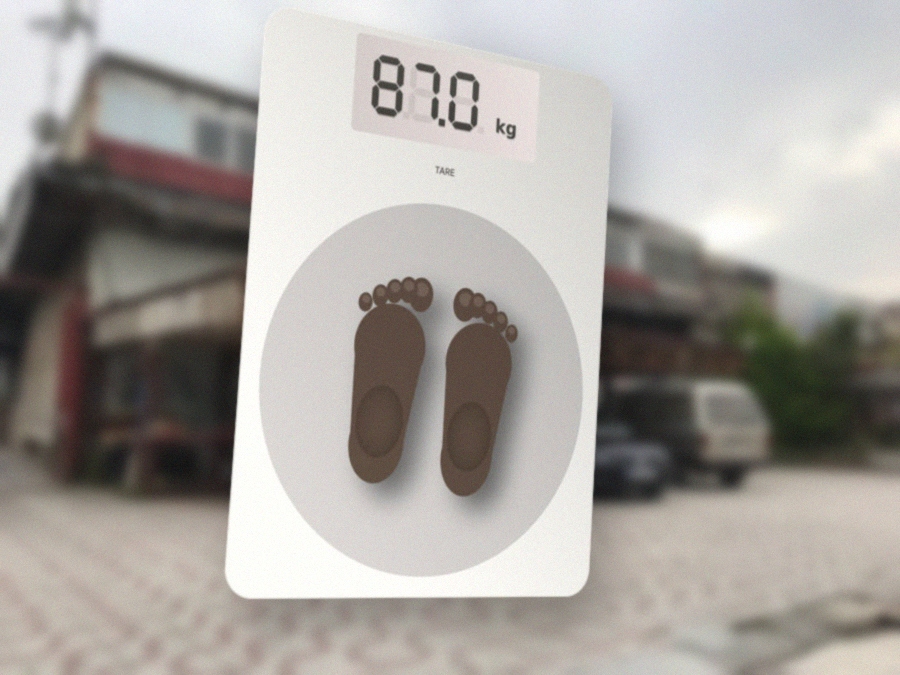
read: 87.0 kg
